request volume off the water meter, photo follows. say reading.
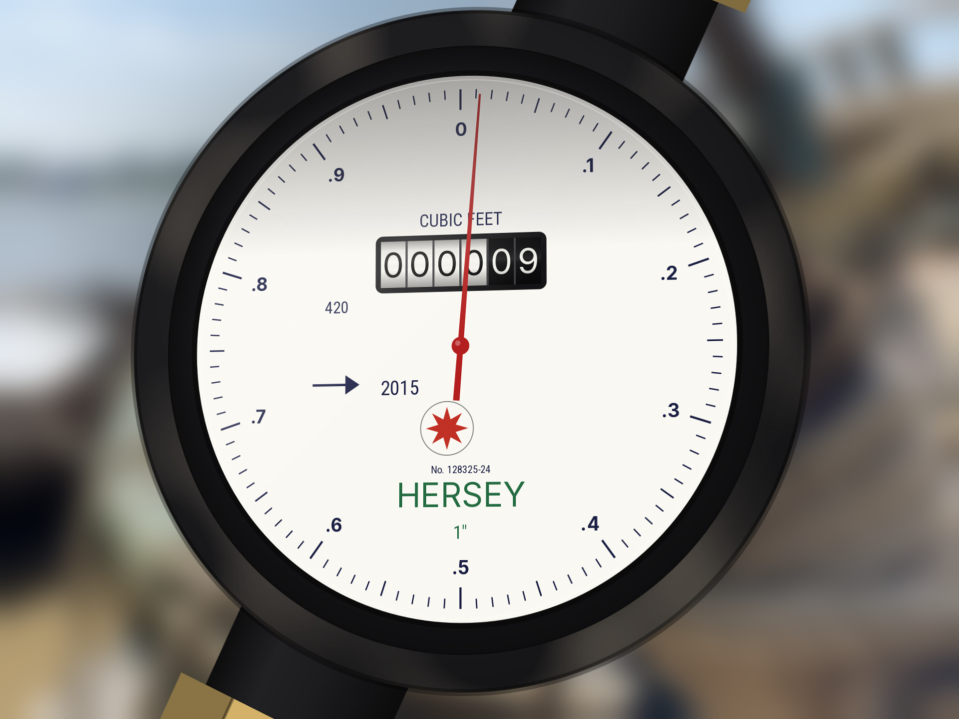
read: 9.01 ft³
